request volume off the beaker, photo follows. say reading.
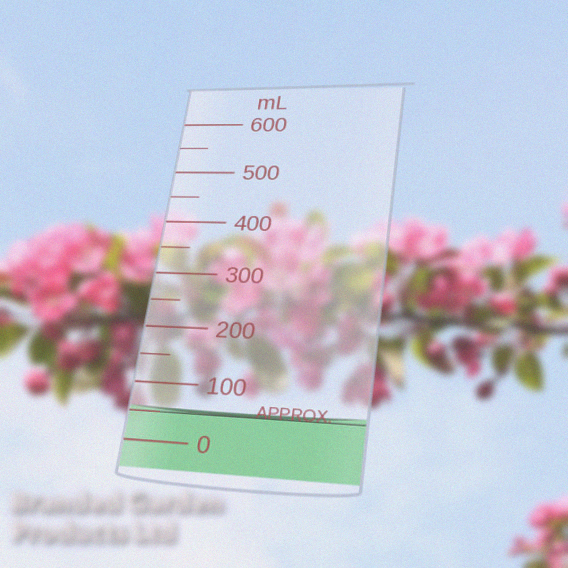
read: 50 mL
